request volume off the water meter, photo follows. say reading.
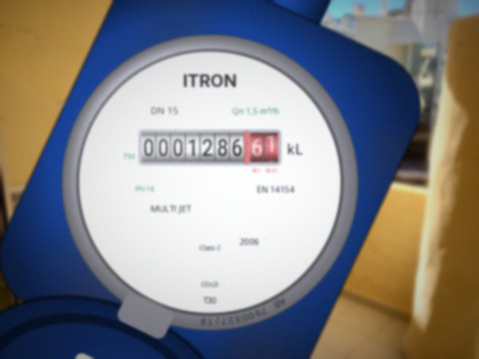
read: 1286.61 kL
